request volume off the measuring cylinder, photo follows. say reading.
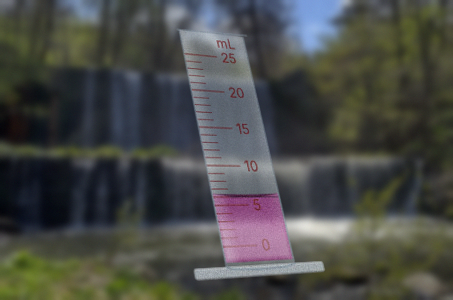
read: 6 mL
